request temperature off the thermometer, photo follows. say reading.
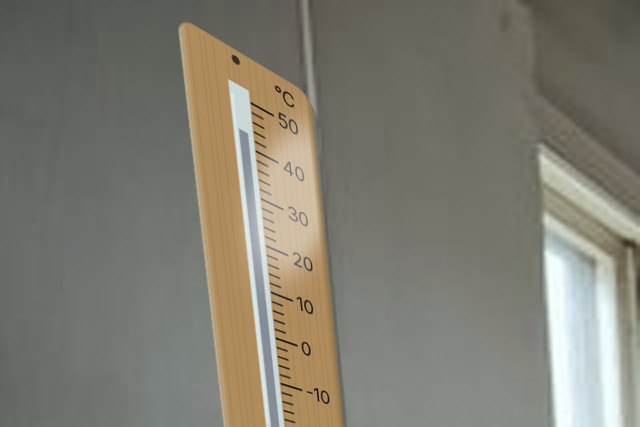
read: 43 °C
